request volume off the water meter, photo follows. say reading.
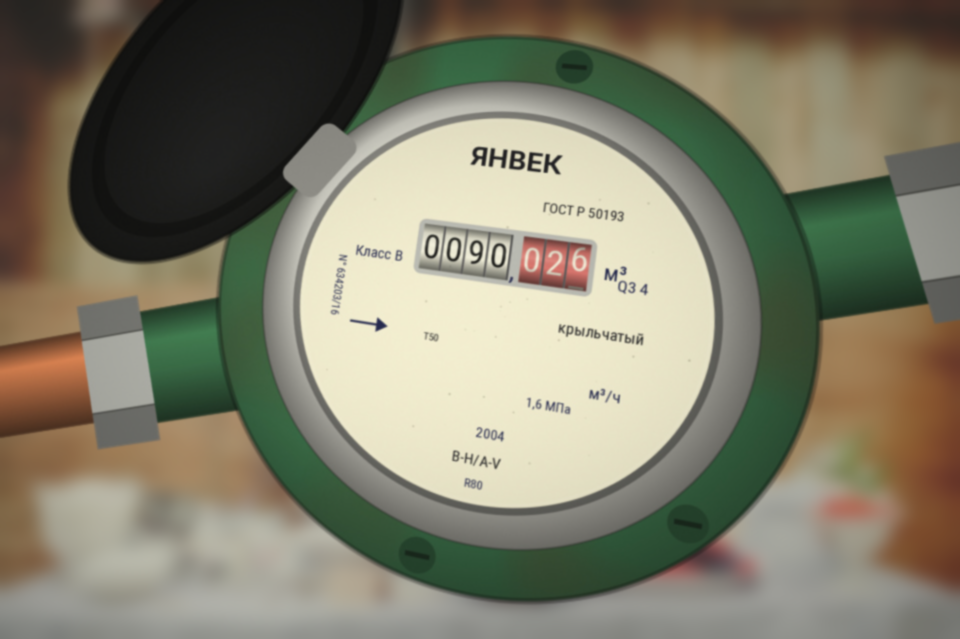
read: 90.026 m³
